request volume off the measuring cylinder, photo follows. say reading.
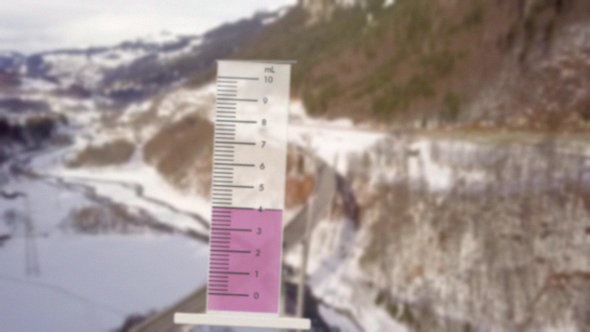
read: 4 mL
